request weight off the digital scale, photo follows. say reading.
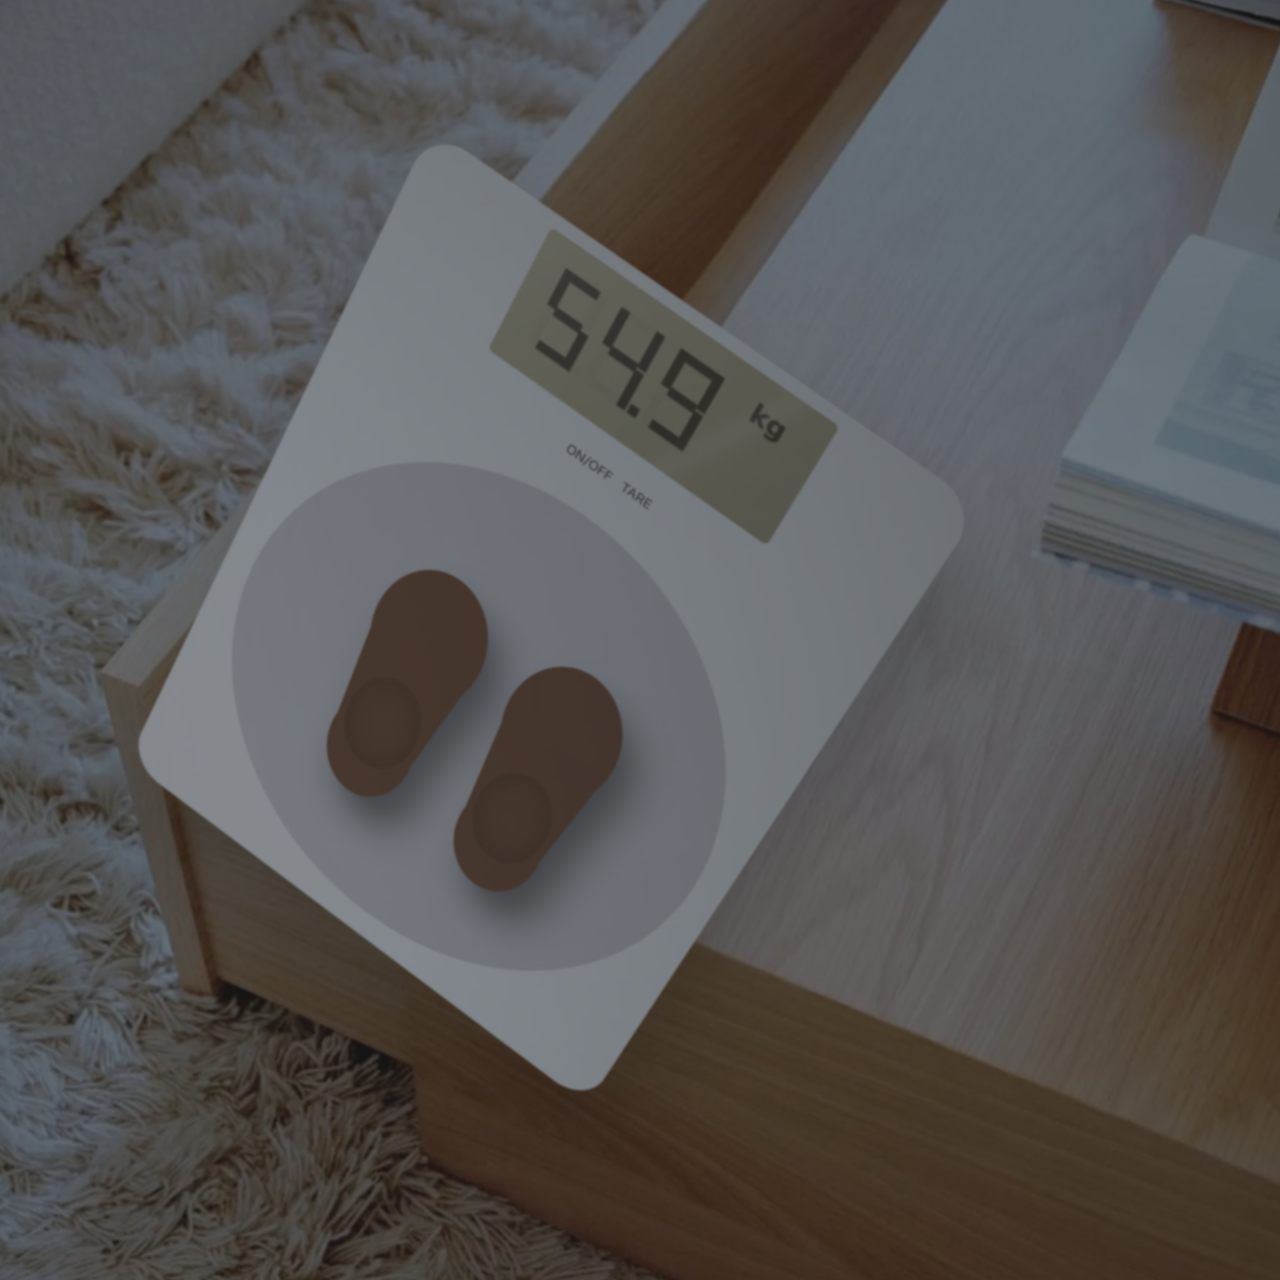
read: 54.9 kg
